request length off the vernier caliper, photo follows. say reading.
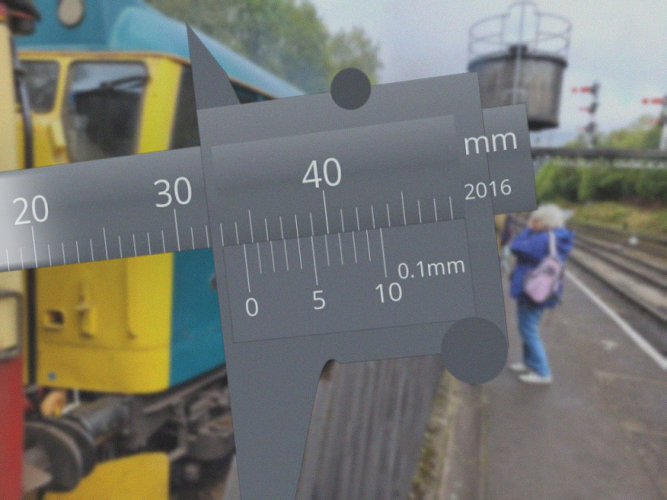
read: 34.4 mm
